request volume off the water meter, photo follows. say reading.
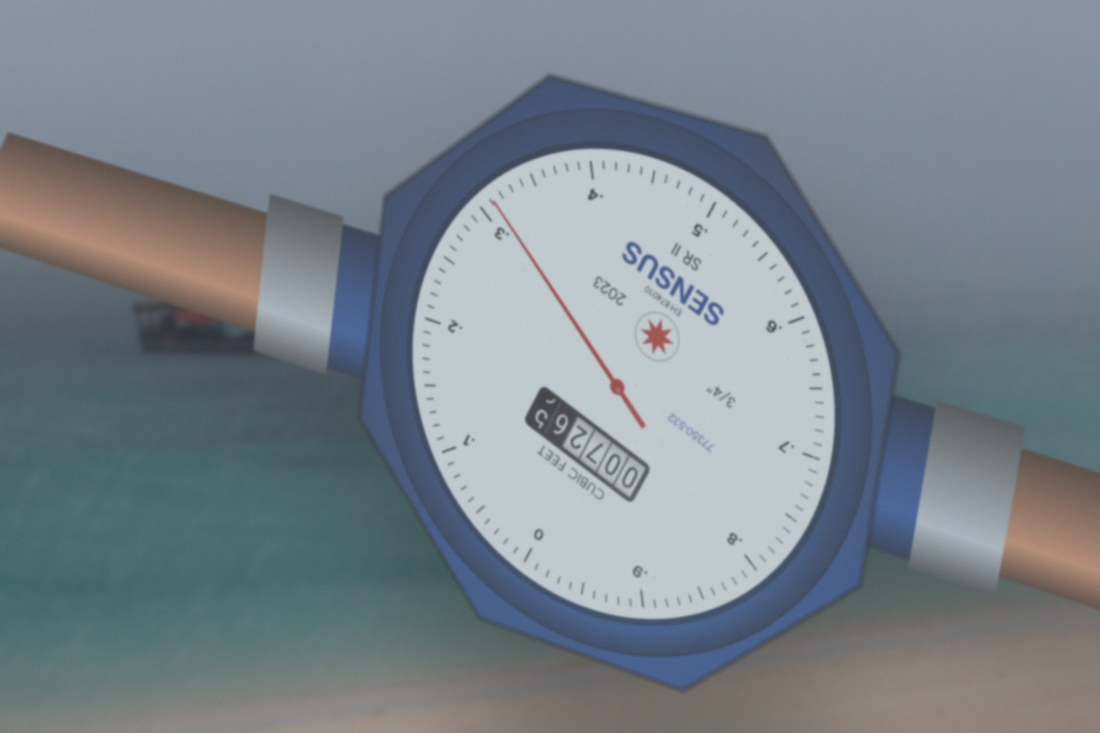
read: 7265.31 ft³
